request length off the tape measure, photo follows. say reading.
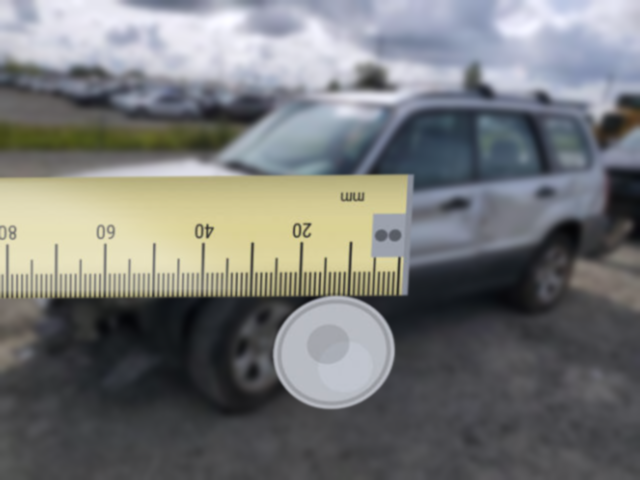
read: 25 mm
